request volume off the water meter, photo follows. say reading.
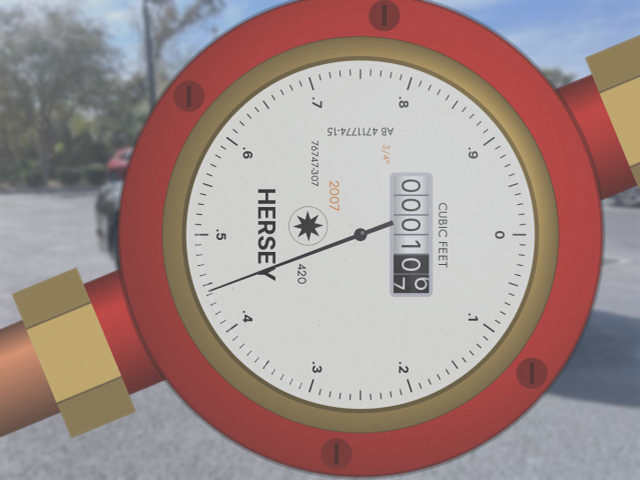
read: 106.44 ft³
